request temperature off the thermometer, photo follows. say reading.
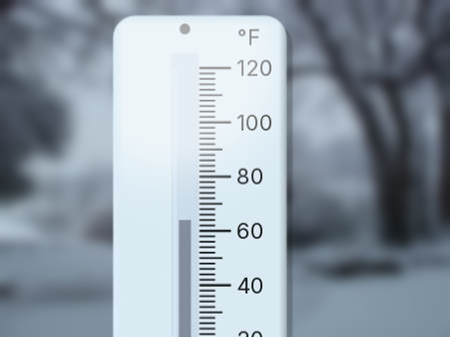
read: 64 °F
